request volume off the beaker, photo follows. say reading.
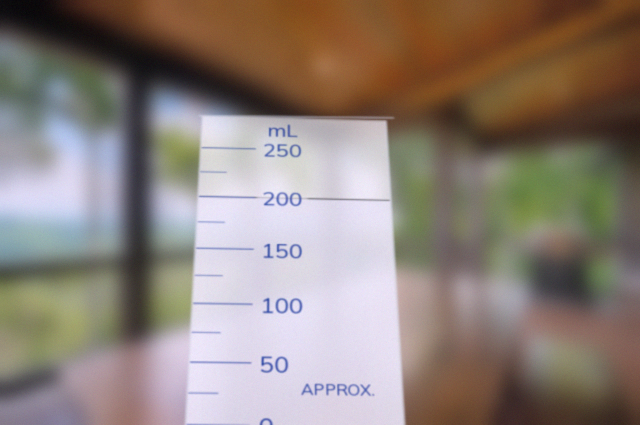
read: 200 mL
